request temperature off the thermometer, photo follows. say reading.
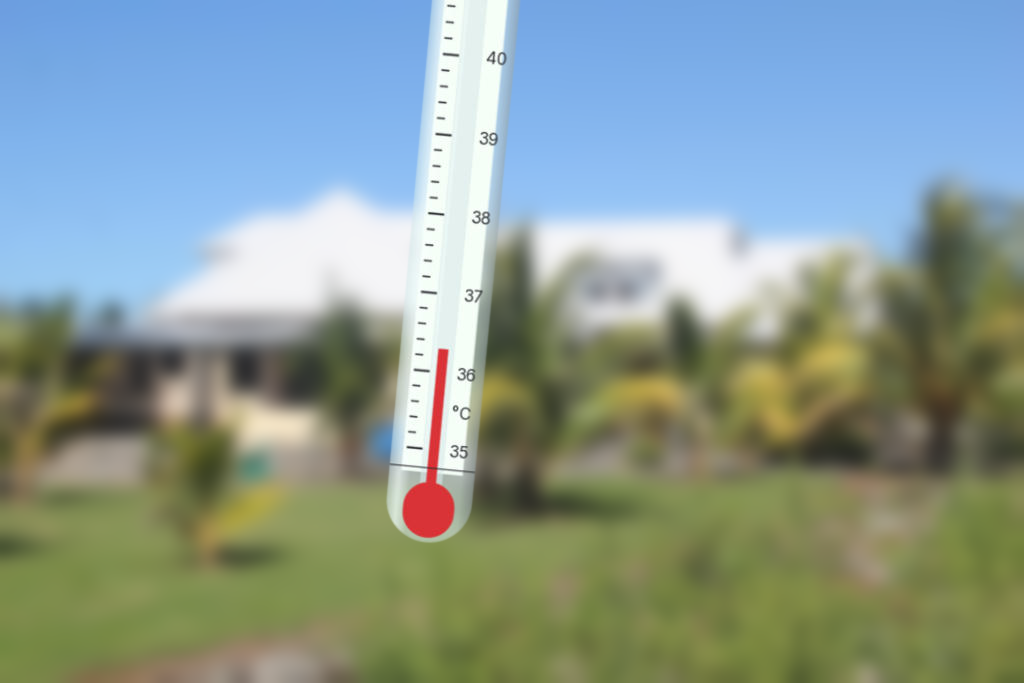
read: 36.3 °C
